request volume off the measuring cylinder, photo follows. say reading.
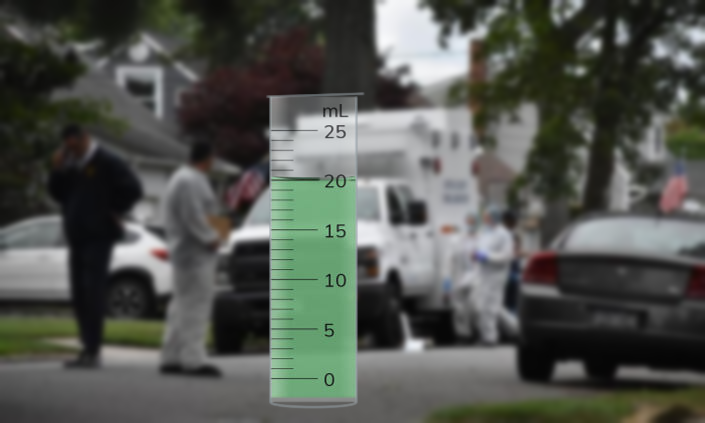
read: 20 mL
